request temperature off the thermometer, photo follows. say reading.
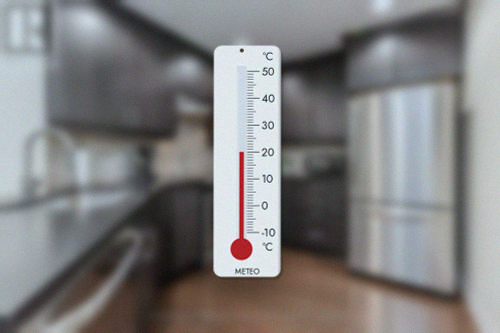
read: 20 °C
